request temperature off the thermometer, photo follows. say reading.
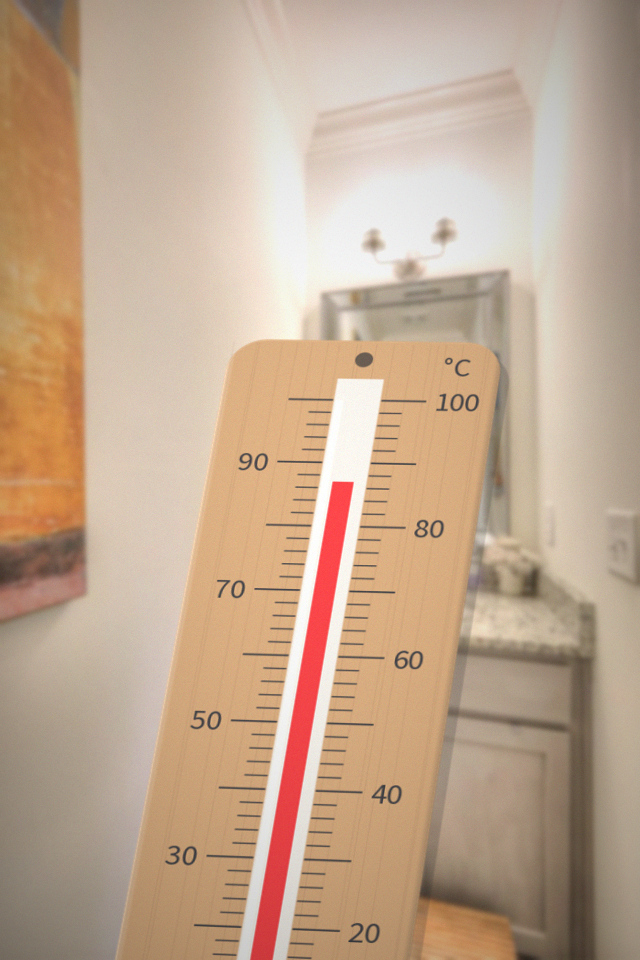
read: 87 °C
